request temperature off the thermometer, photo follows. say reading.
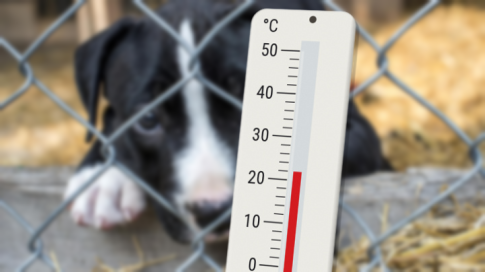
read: 22 °C
